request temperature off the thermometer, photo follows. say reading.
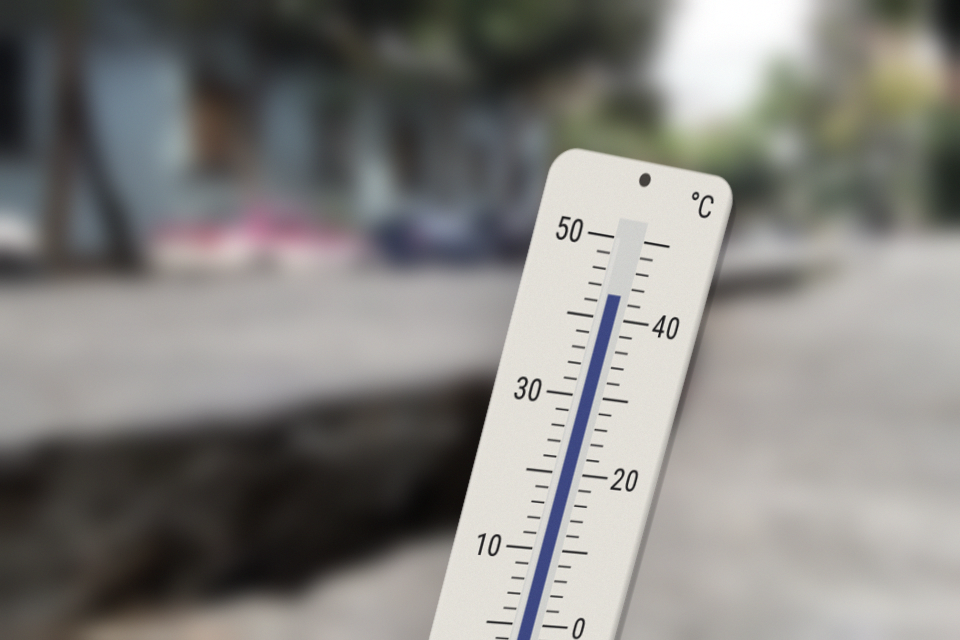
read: 43 °C
